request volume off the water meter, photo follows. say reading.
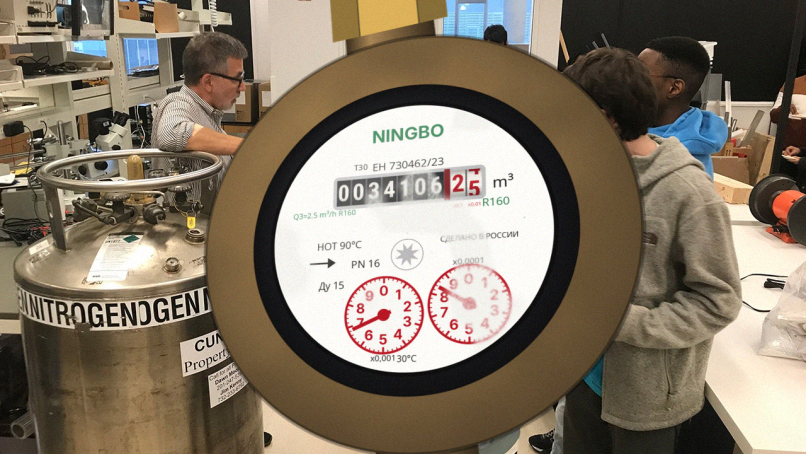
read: 34106.2468 m³
